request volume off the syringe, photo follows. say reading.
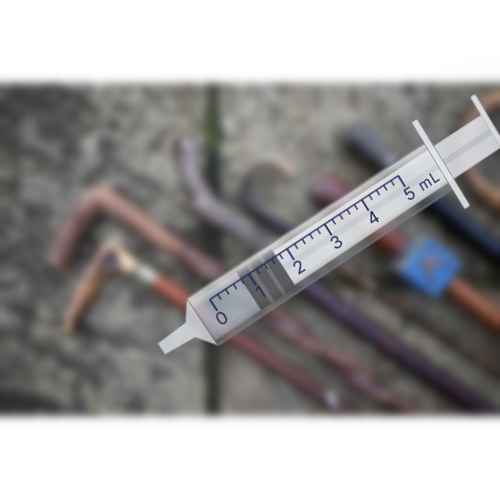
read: 0.8 mL
